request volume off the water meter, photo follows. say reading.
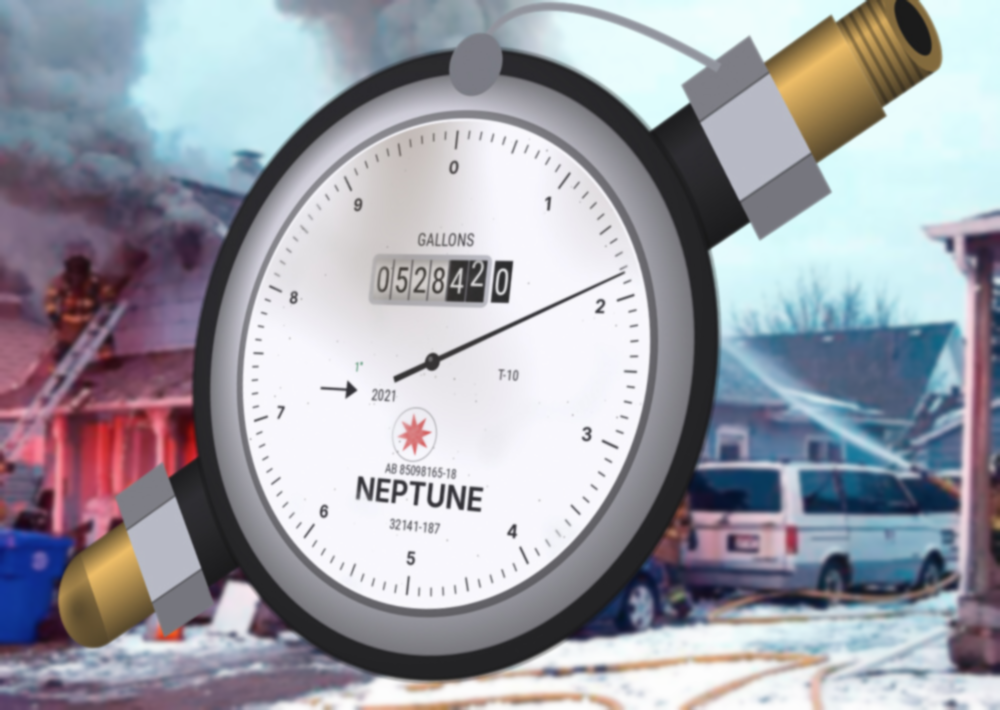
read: 528421.8 gal
